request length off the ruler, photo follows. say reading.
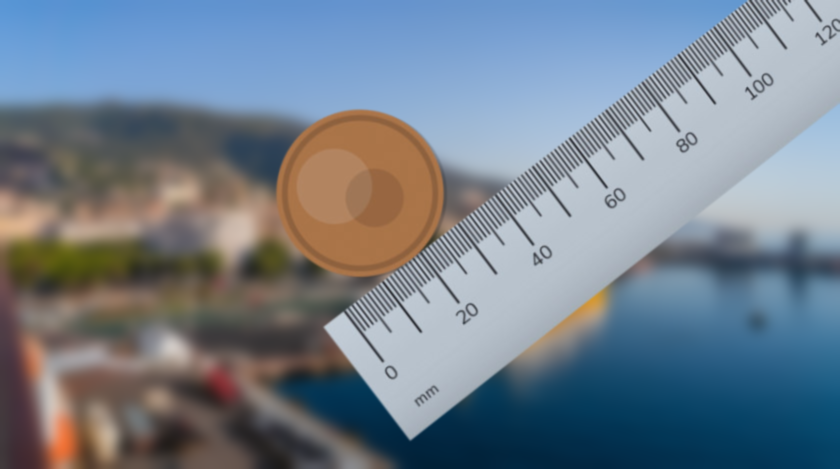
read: 35 mm
